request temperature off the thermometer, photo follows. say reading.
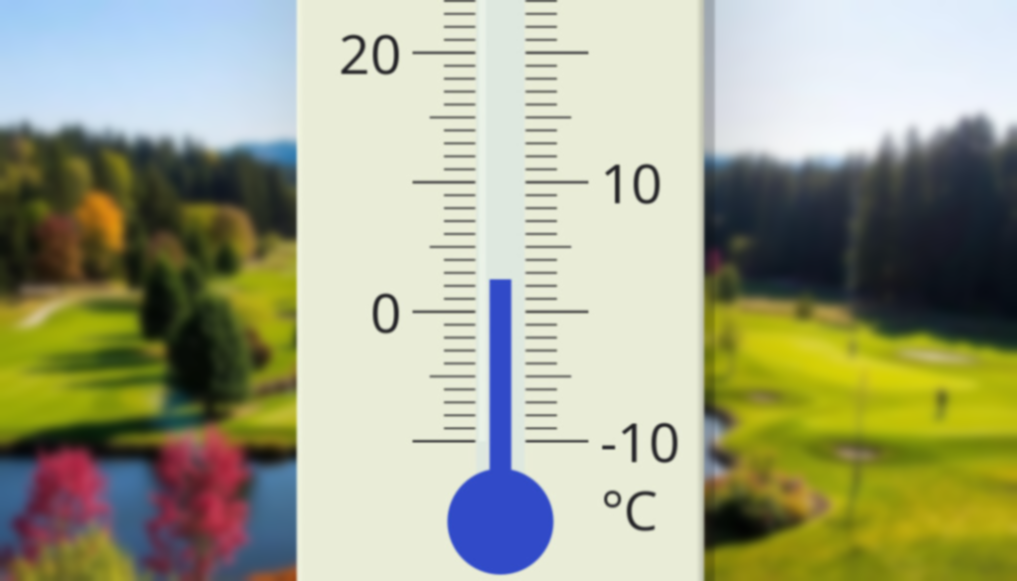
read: 2.5 °C
